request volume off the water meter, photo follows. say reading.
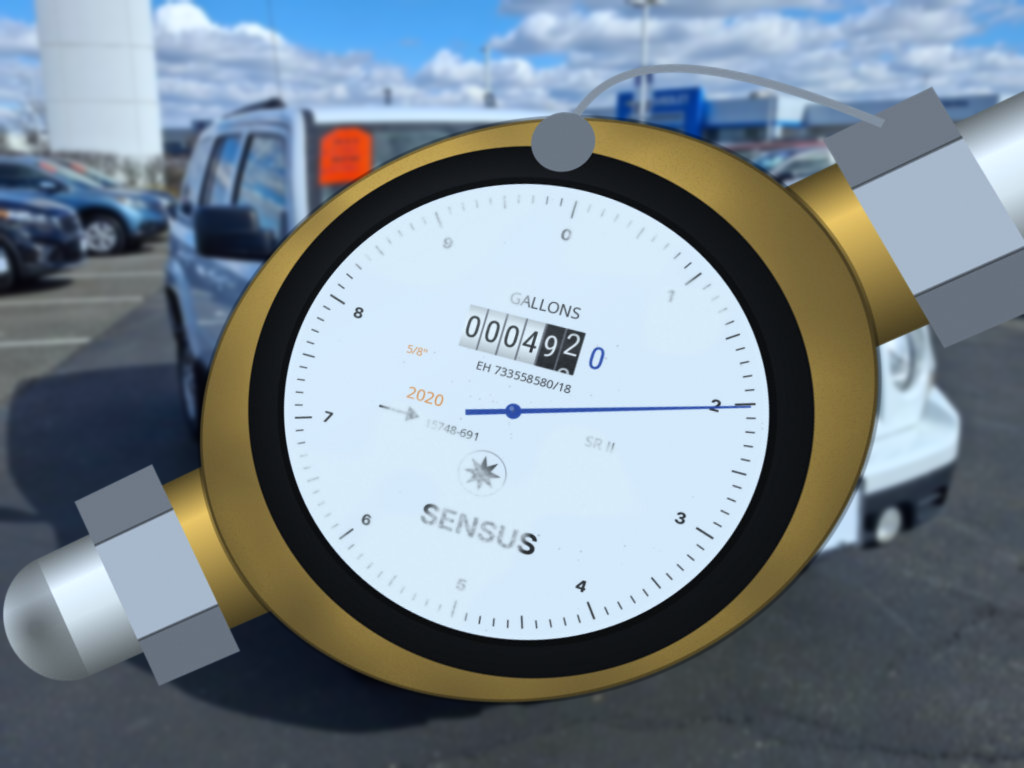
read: 4922.0 gal
